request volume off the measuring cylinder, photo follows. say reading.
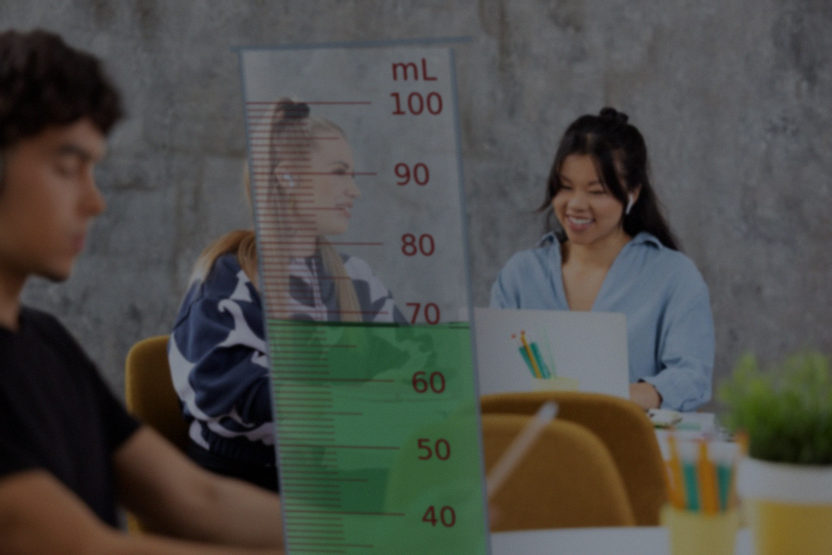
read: 68 mL
